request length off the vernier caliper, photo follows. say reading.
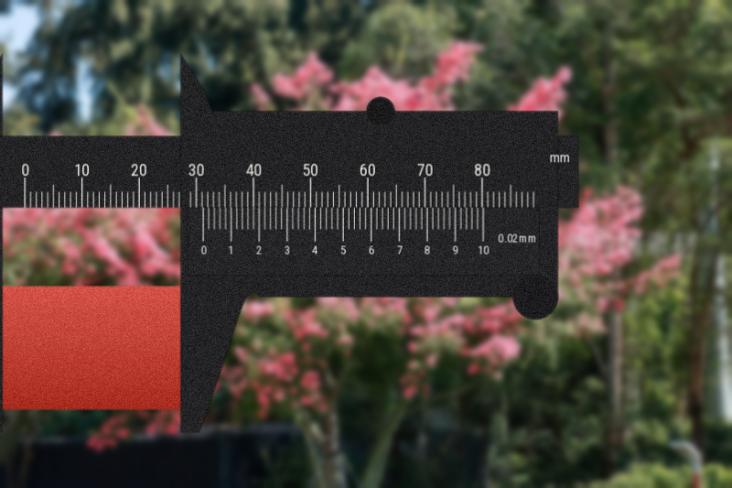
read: 31.2 mm
